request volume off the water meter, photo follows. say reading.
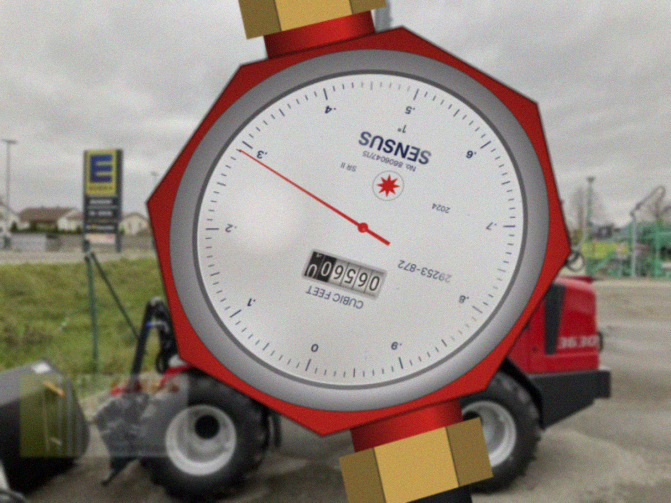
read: 65600.29 ft³
